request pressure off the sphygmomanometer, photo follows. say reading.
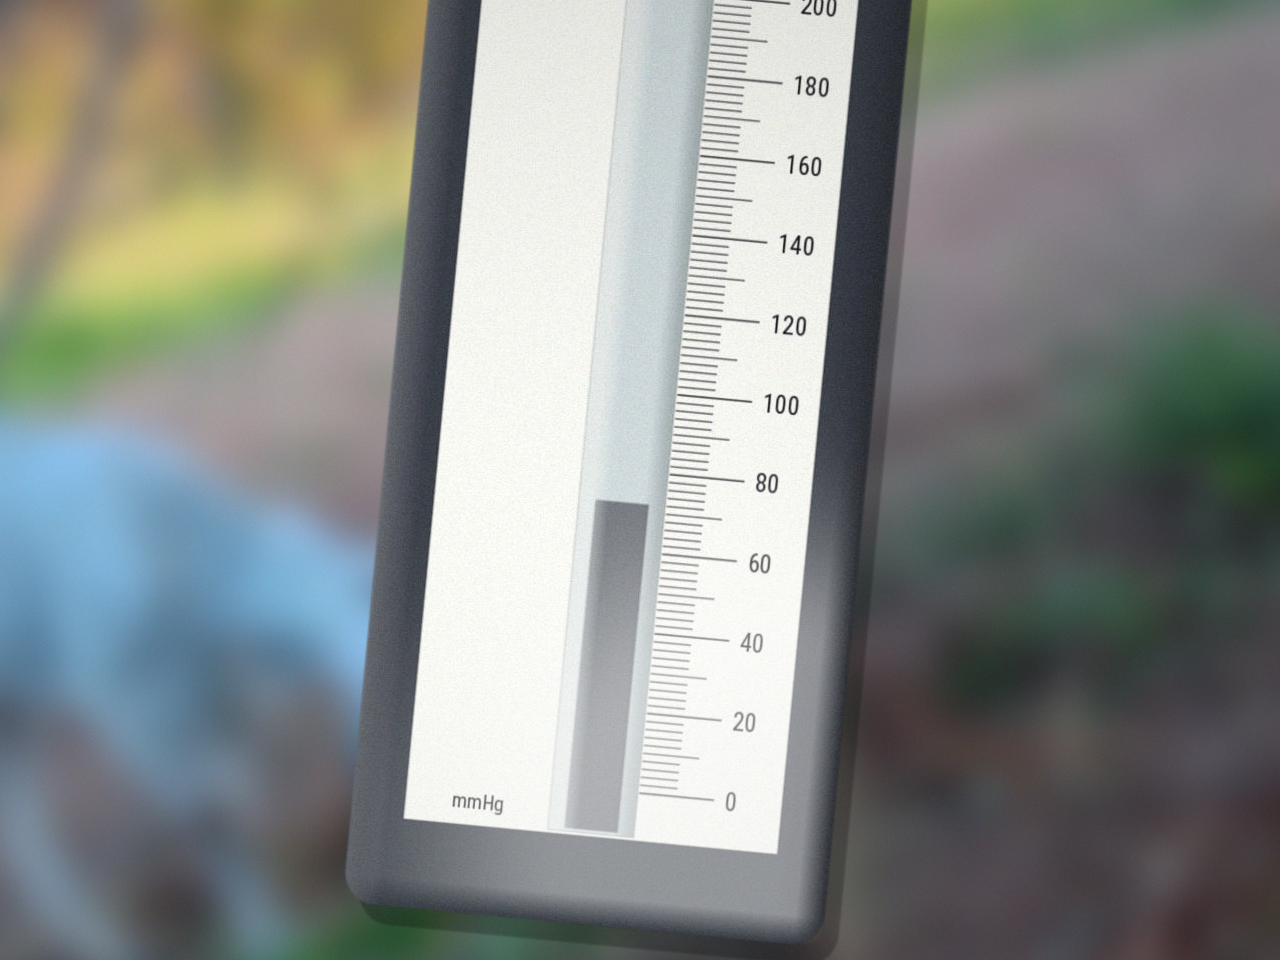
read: 72 mmHg
